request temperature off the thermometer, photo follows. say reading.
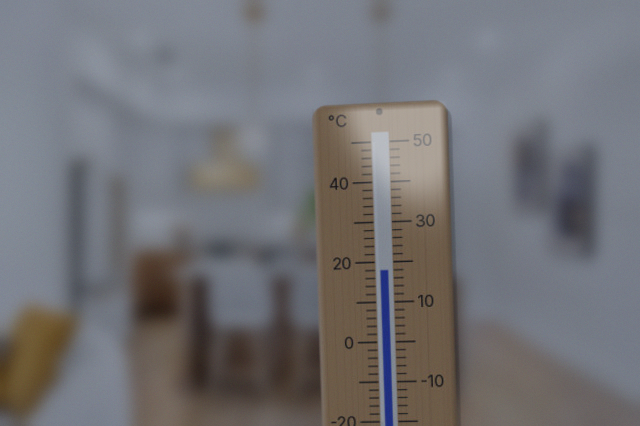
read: 18 °C
